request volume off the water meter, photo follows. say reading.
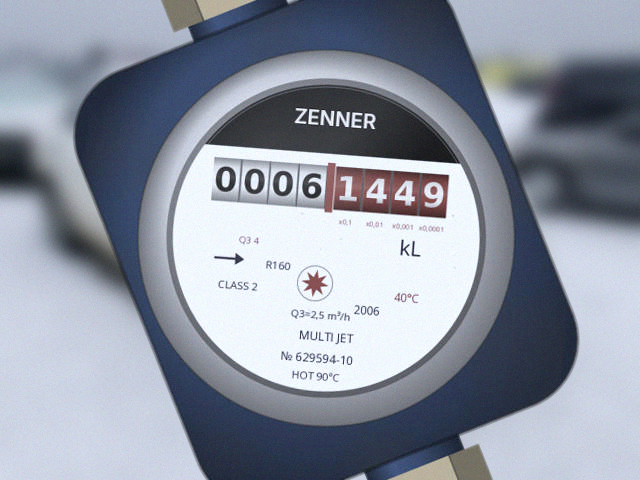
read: 6.1449 kL
